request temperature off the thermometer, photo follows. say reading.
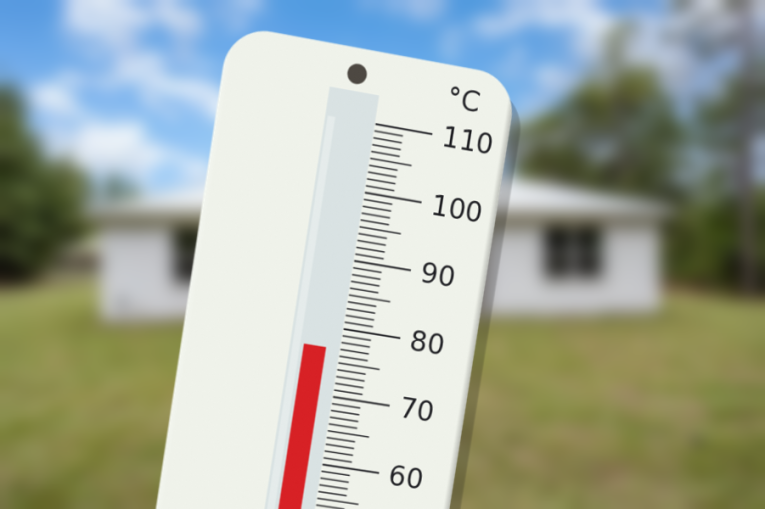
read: 77 °C
